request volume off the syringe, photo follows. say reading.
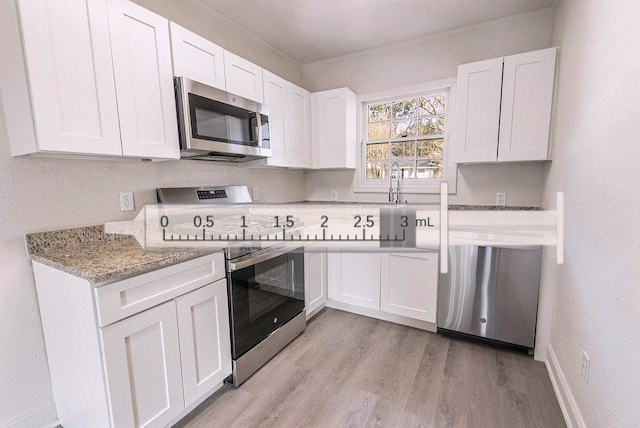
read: 2.7 mL
